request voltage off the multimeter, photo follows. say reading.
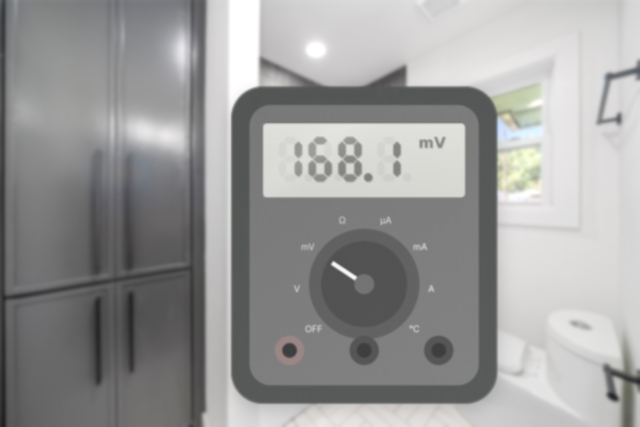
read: 168.1 mV
